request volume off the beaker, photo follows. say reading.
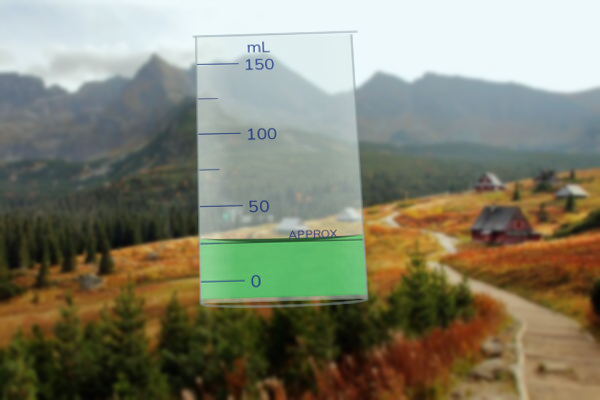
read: 25 mL
